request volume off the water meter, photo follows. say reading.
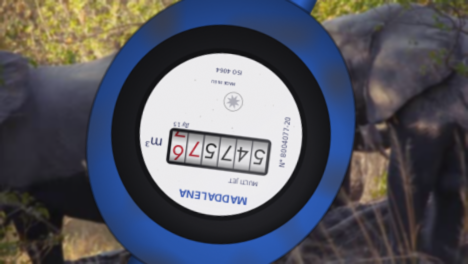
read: 5475.76 m³
